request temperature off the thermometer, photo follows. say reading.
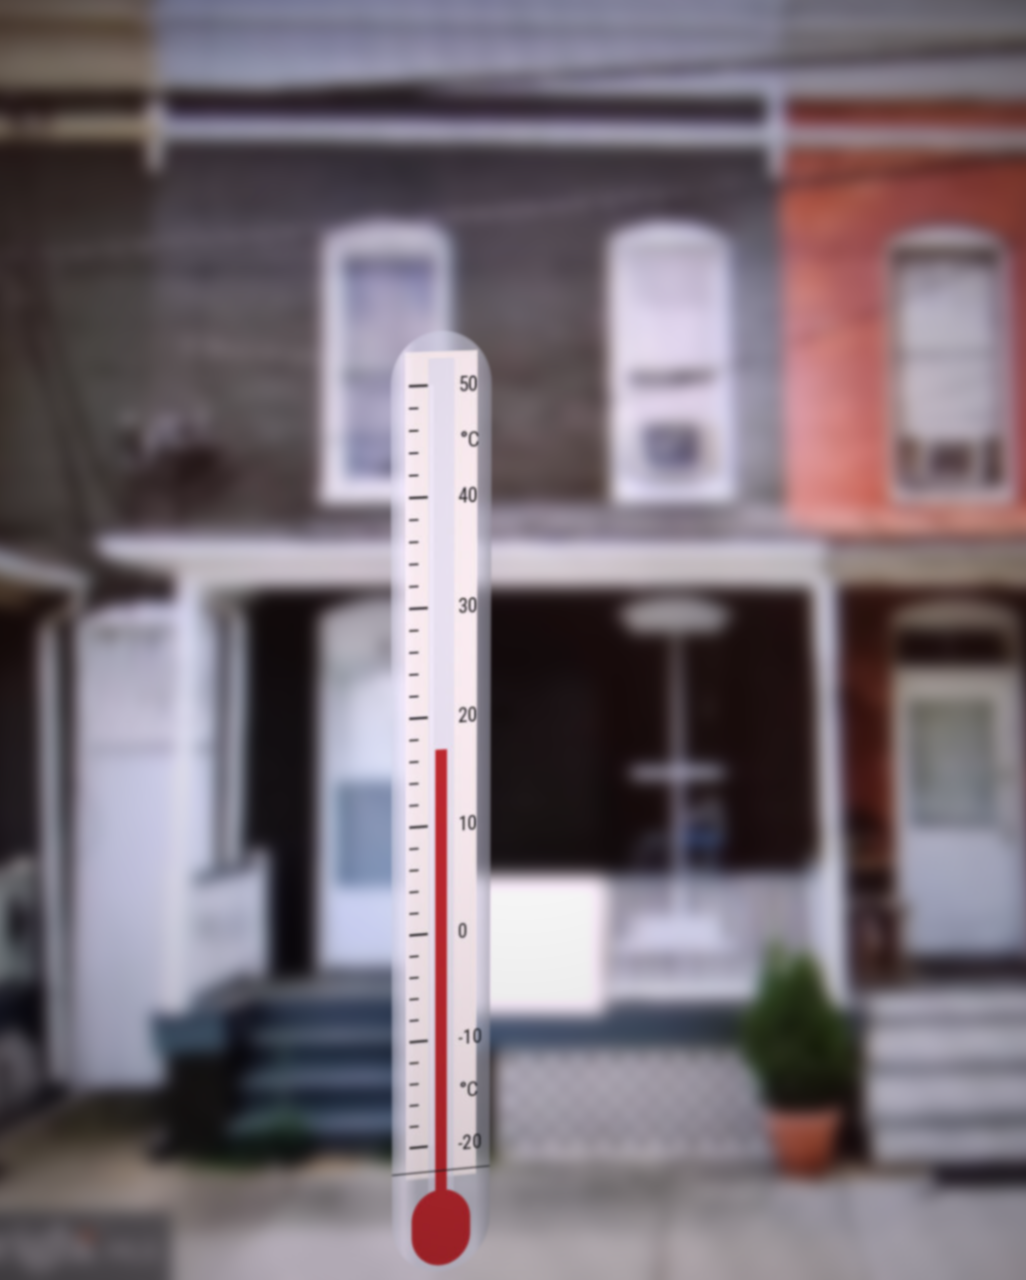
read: 17 °C
